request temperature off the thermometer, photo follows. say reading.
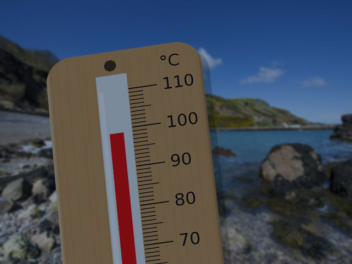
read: 99 °C
